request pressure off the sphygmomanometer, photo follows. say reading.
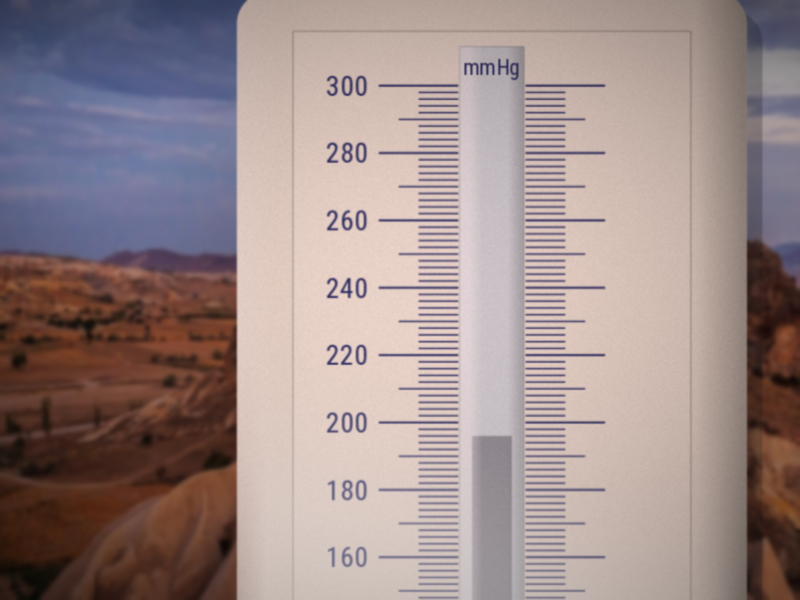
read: 196 mmHg
